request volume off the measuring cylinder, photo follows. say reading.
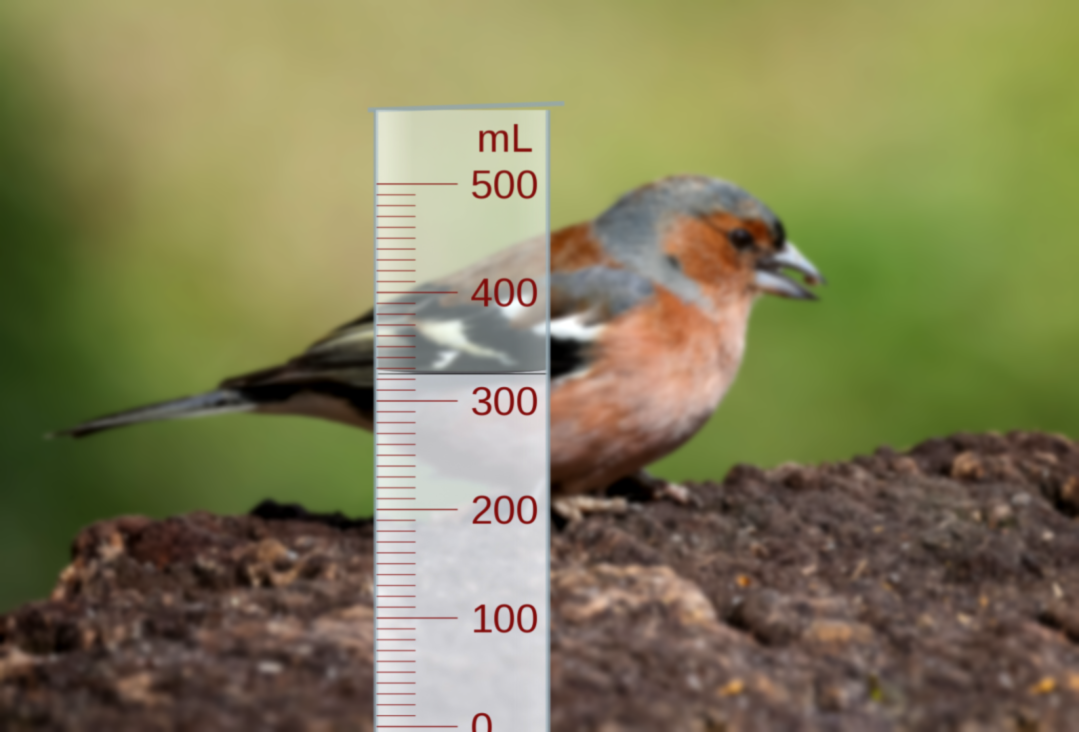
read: 325 mL
